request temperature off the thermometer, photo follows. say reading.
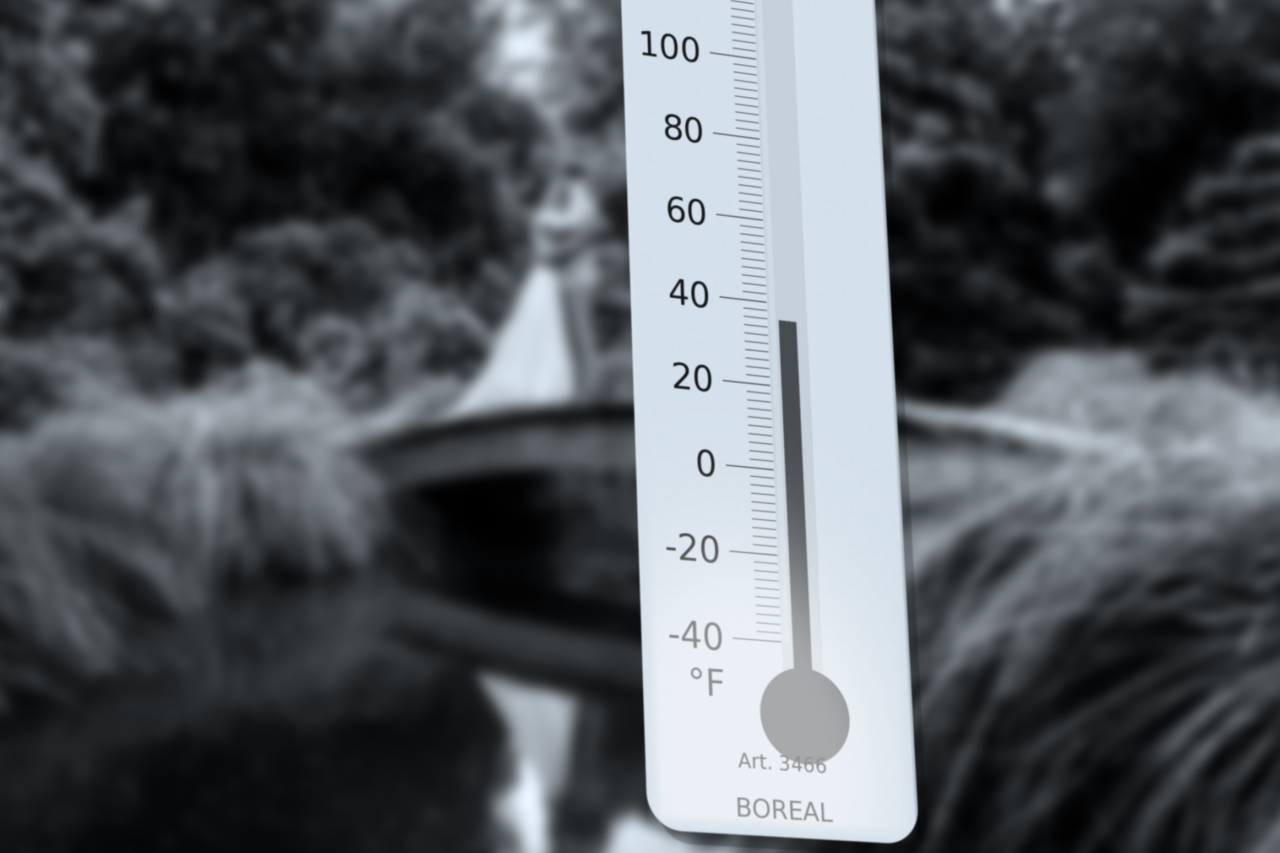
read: 36 °F
